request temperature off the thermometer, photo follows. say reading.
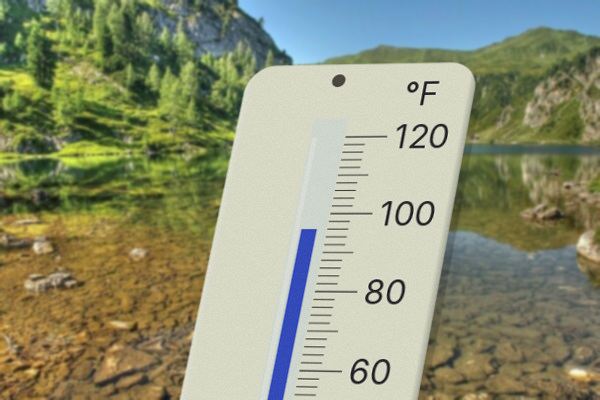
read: 96 °F
